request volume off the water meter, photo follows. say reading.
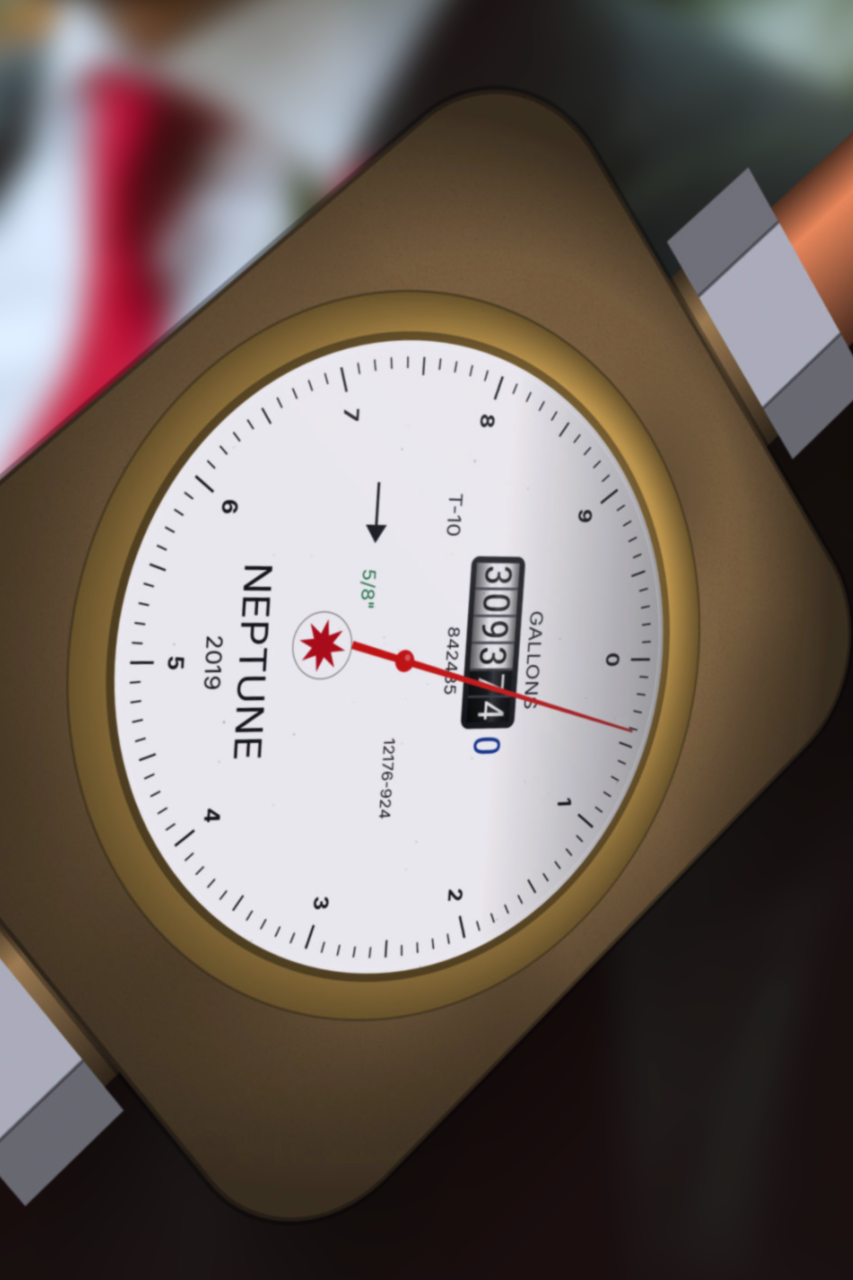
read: 3093740.4 gal
